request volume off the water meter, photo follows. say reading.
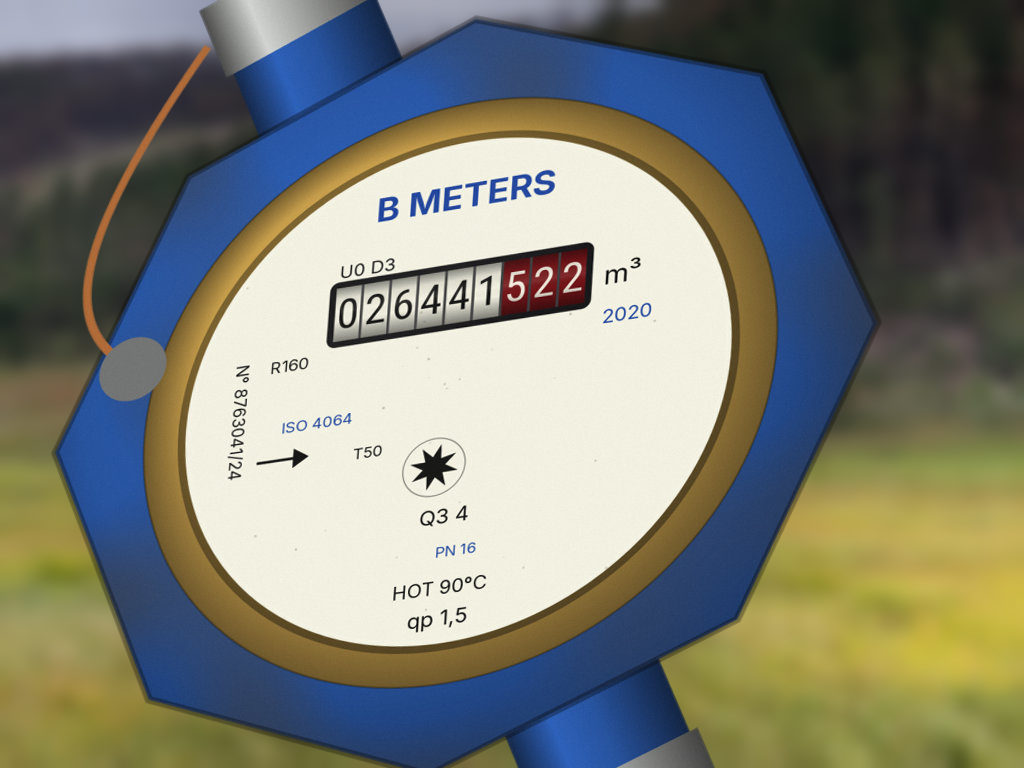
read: 26441.522 m³
